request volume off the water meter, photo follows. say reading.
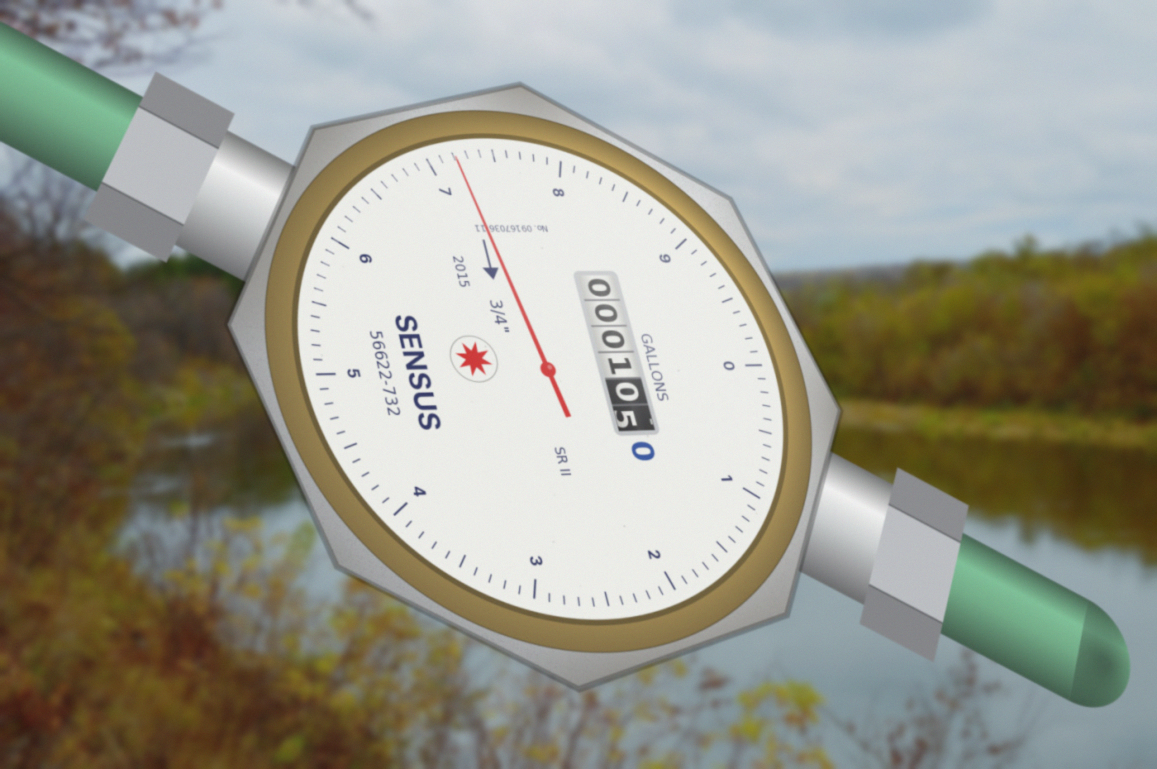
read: 1047.2 gal
